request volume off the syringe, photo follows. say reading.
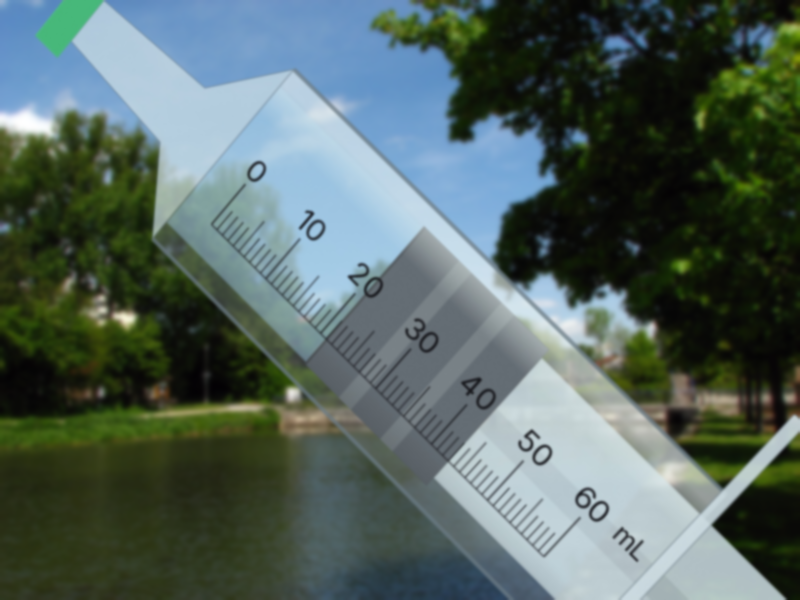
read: 21 mL
